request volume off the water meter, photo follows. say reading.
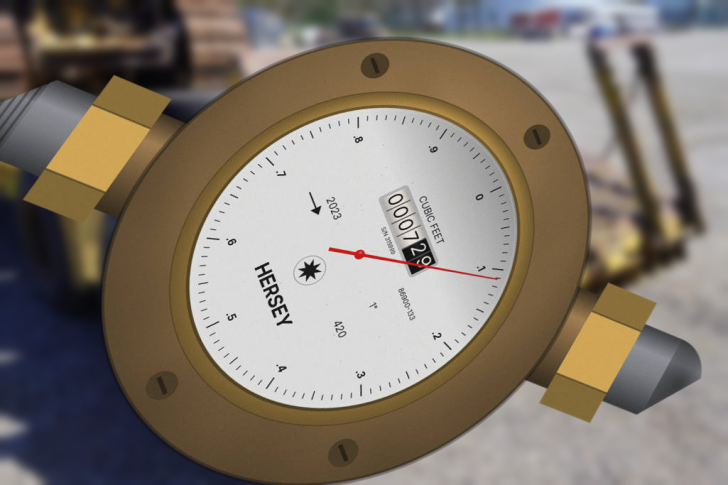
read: 729.11 ft³
